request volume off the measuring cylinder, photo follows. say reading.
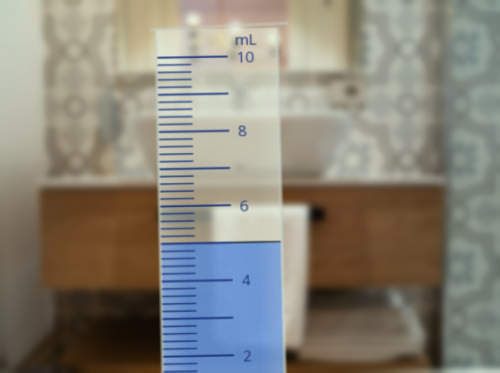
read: 5 mL
